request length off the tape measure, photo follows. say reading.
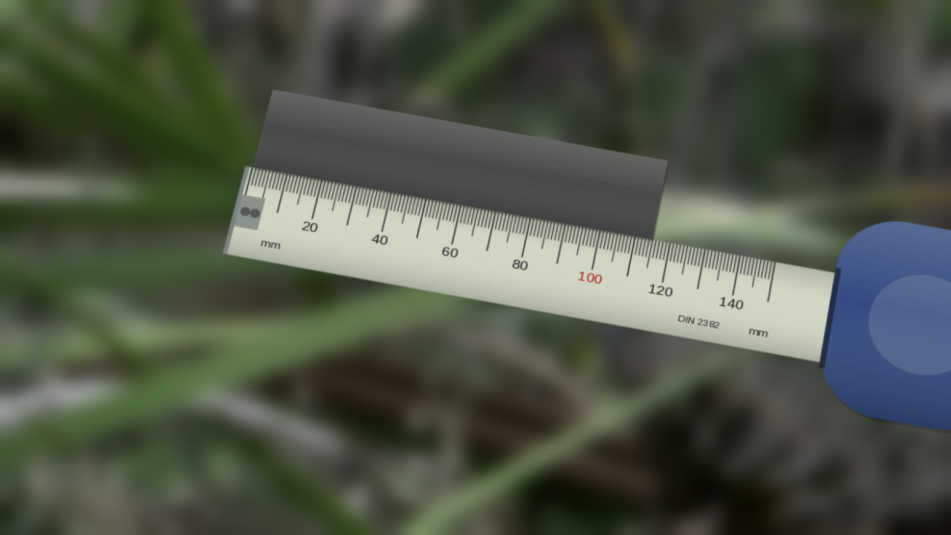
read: 115 mm
